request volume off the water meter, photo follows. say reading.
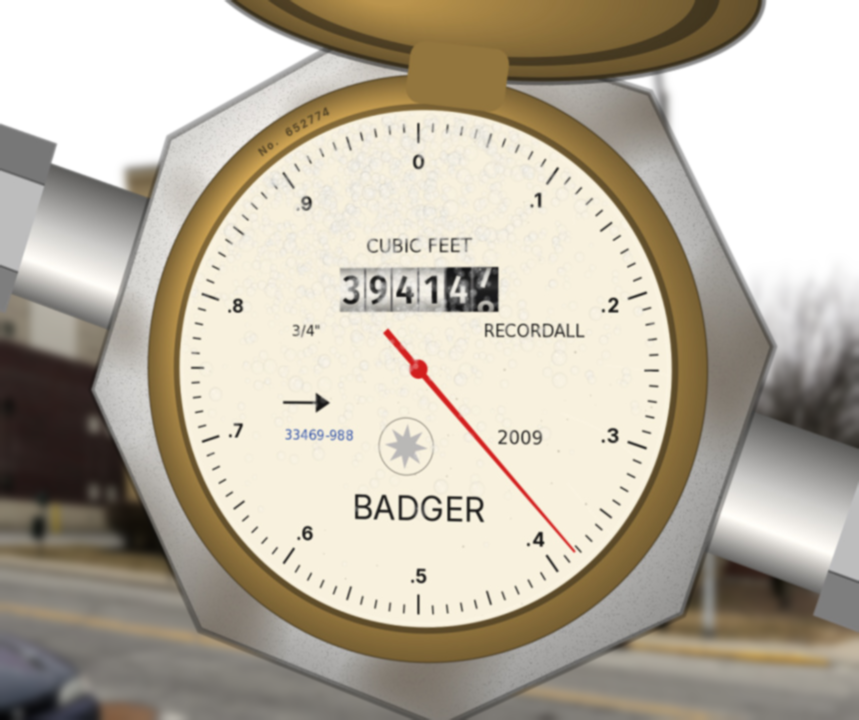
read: 394147.38 ft³
